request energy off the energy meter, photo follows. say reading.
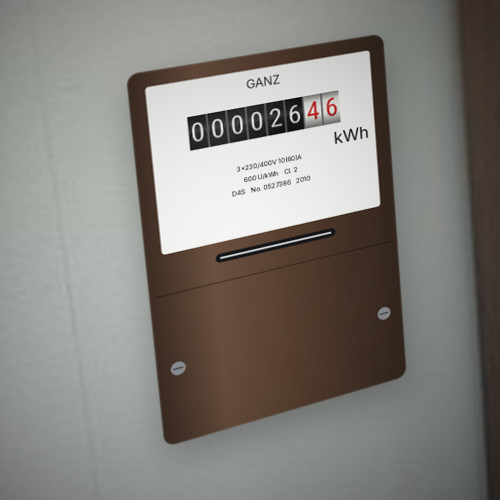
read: 26.46 kWh
